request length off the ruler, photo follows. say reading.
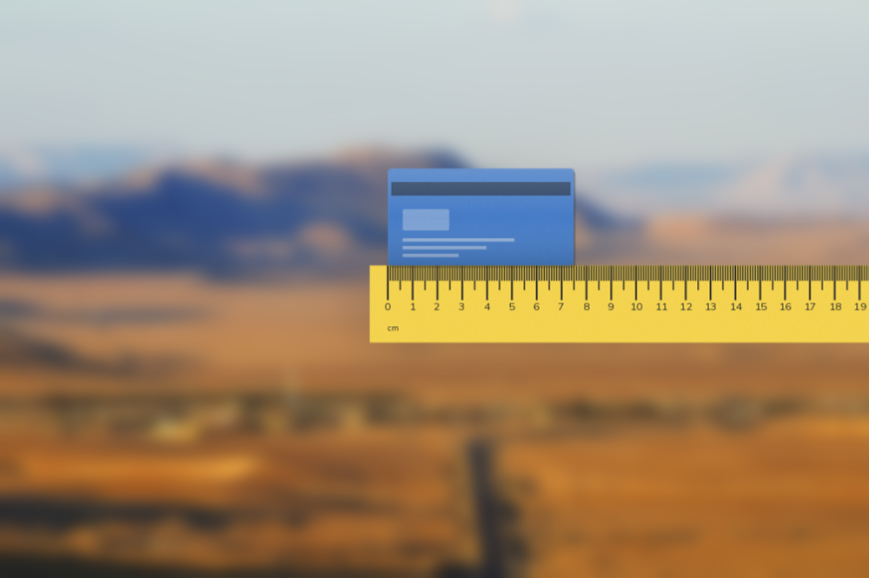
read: 7.5 cm
